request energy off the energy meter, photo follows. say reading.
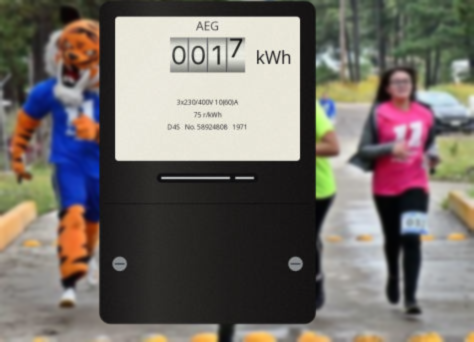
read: 17 kWh
